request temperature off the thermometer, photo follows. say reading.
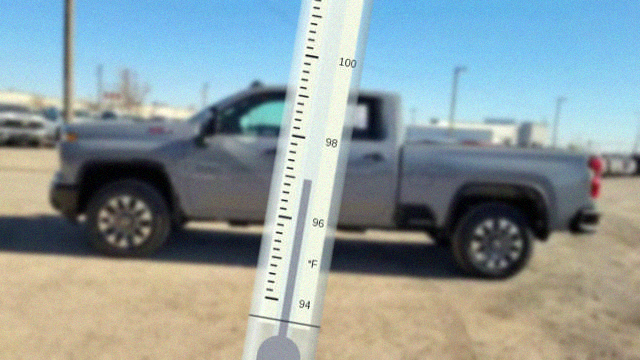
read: 97 °F
